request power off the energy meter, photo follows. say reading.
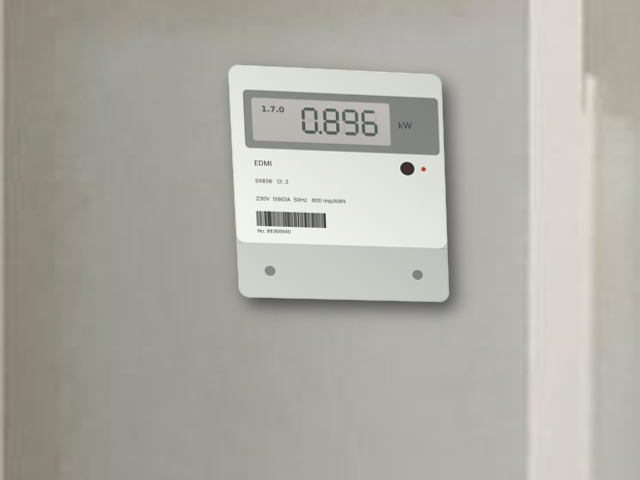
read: 0.896 kW
